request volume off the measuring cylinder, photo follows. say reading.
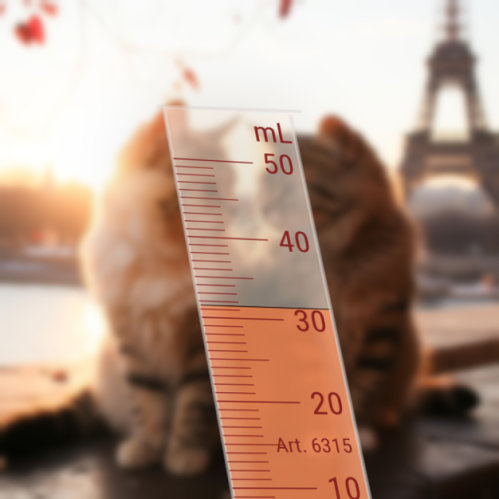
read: 31.5 mL
